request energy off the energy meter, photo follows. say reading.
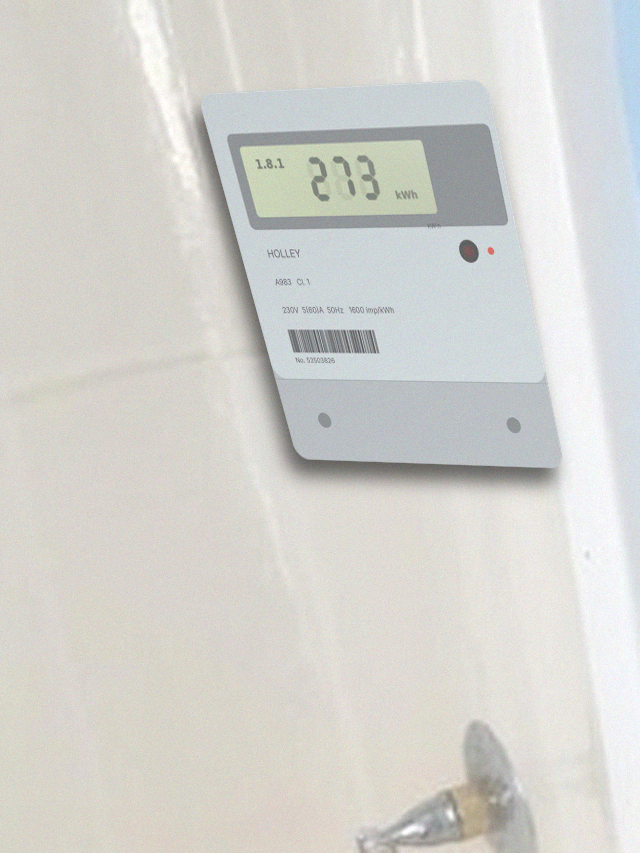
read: 273 kWh
